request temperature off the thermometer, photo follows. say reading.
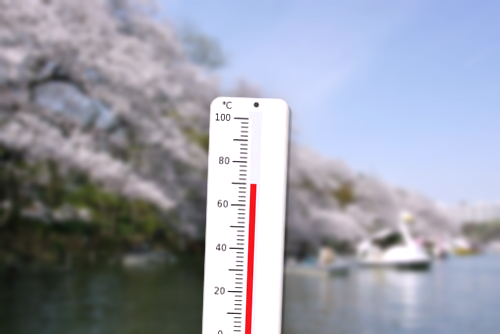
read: 70 °C
